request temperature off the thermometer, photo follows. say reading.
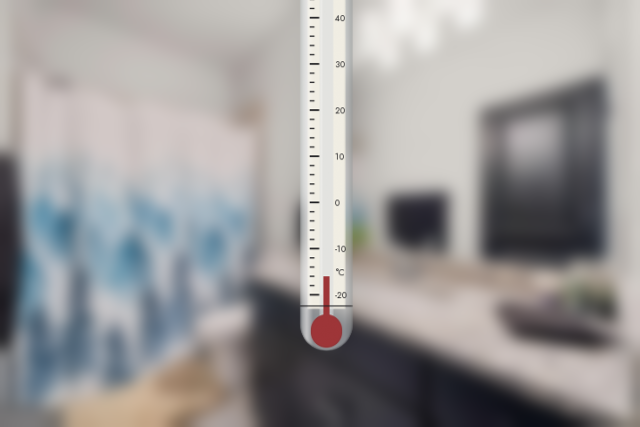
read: -16 °C
